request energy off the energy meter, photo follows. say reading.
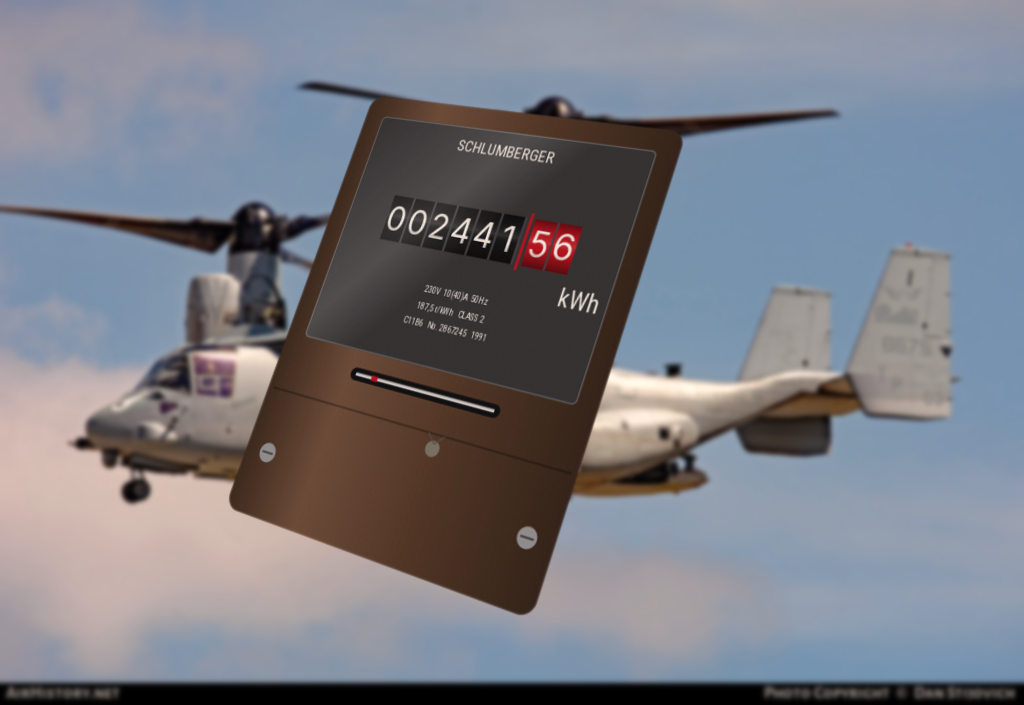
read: 2441.56 kWh
